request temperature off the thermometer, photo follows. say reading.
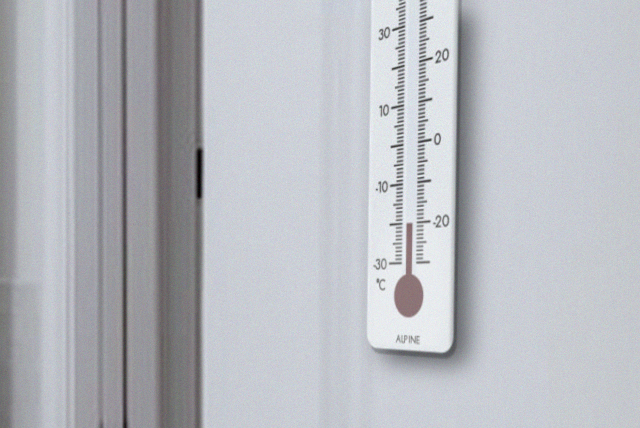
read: -20 °C
